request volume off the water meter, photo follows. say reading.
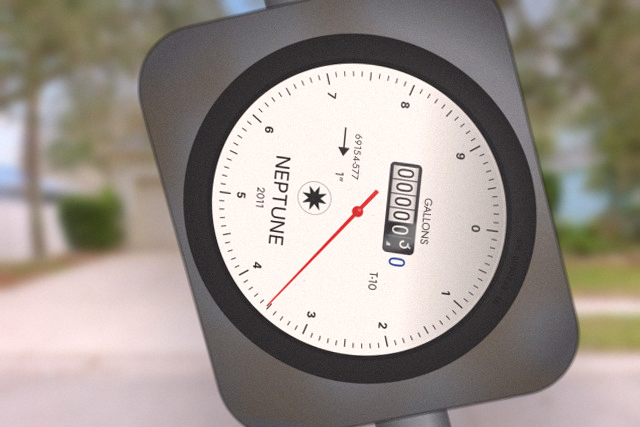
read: 33.5 gal
